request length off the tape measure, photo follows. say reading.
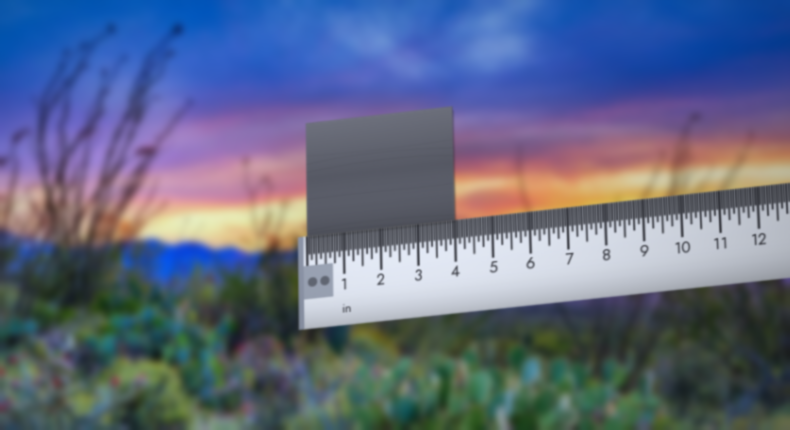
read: 4 in
